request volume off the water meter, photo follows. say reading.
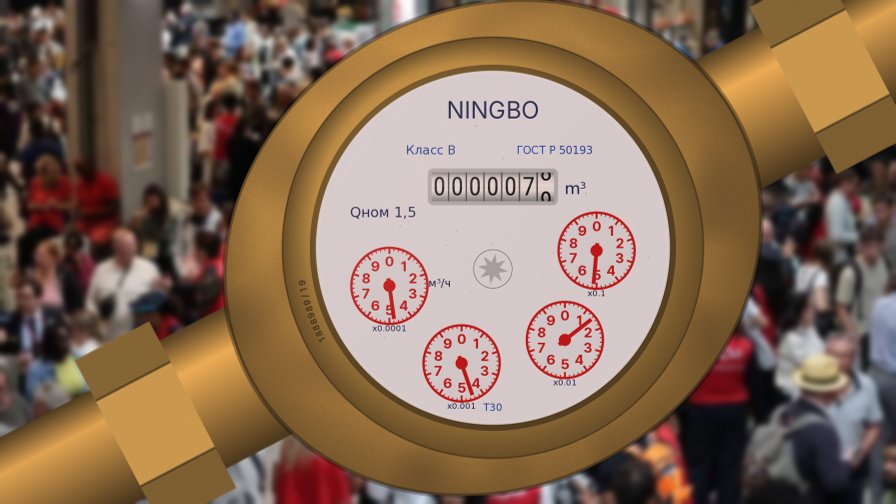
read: 78.5144 m³
